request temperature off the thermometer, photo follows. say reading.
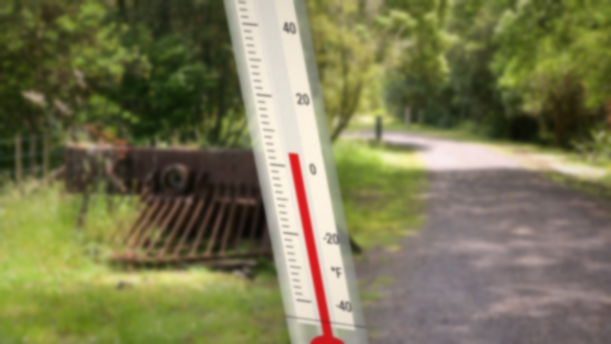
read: 4 °F
